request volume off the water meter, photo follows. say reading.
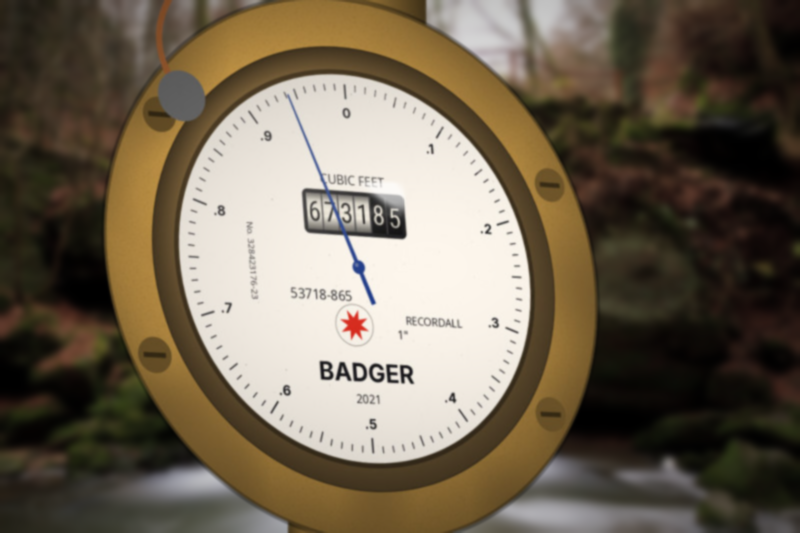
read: 673184.94 ft³
